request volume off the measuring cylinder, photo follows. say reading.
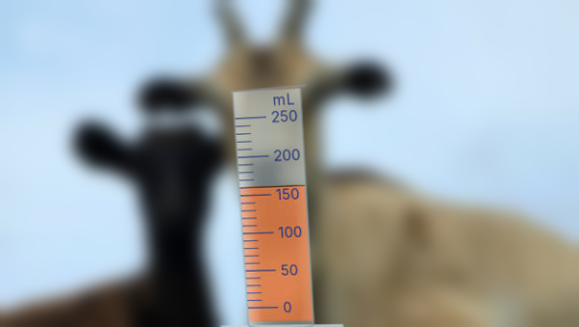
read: 160 mL
